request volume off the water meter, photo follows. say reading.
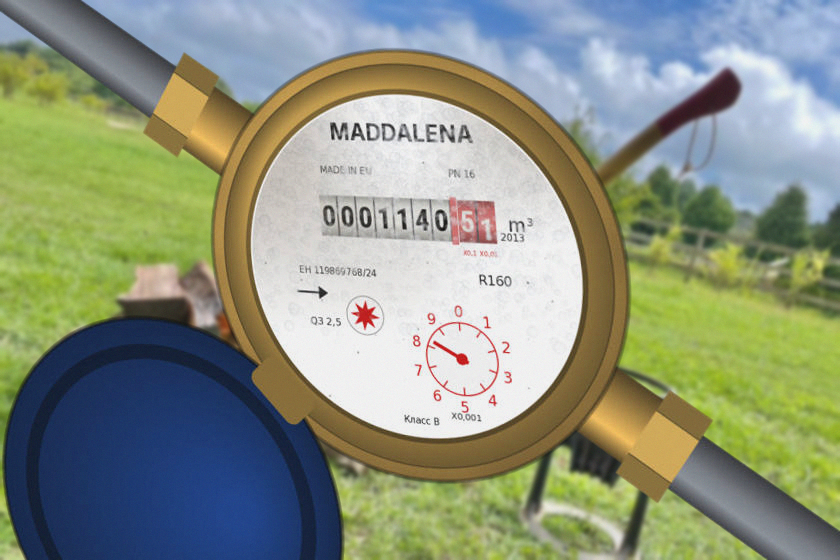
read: 1140.508 m³
